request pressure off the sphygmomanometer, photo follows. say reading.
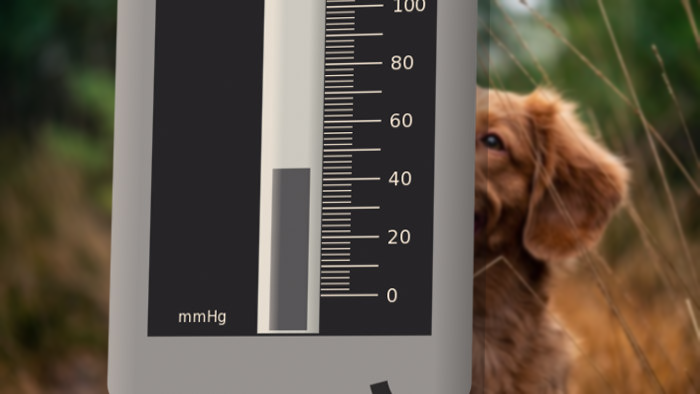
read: 44 mmHg
